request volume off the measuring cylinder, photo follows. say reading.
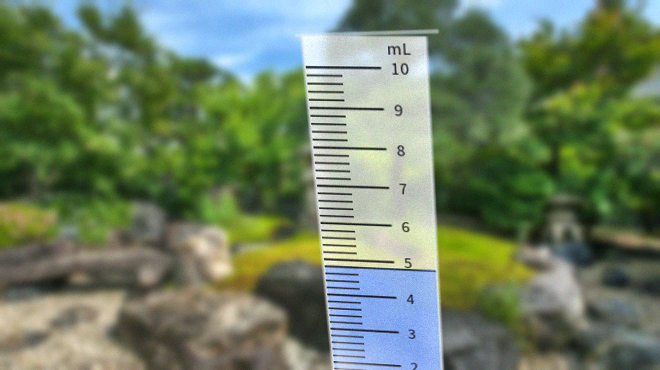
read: 4.8 mL
